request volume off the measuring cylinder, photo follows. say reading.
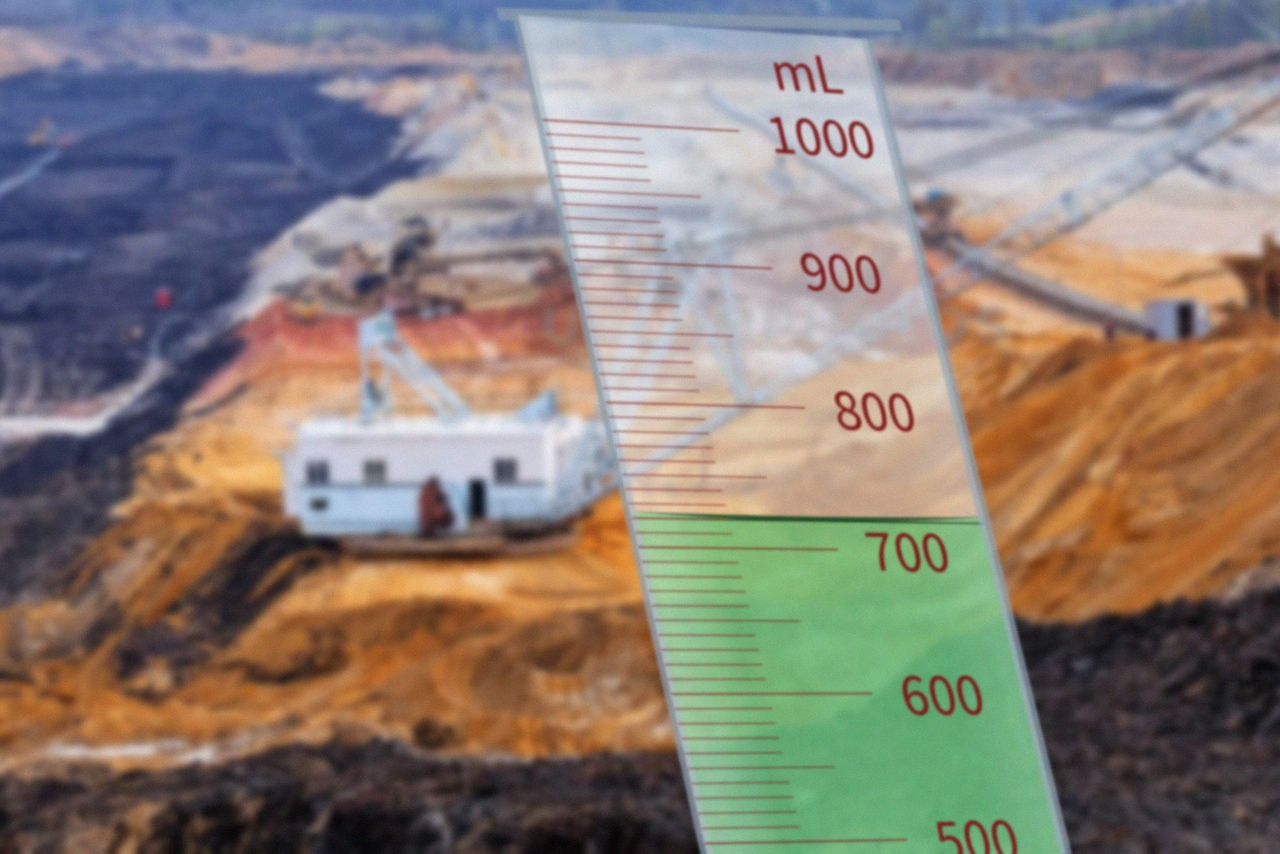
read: 720 mL
